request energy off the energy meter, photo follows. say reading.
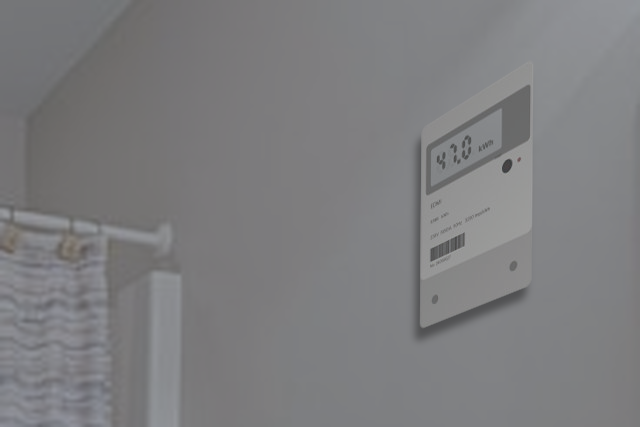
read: 47.0 kWh
